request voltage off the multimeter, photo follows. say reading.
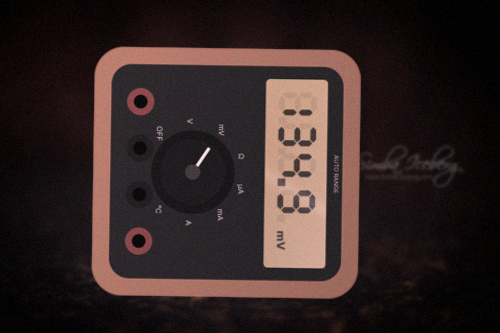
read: 134.9 mV
